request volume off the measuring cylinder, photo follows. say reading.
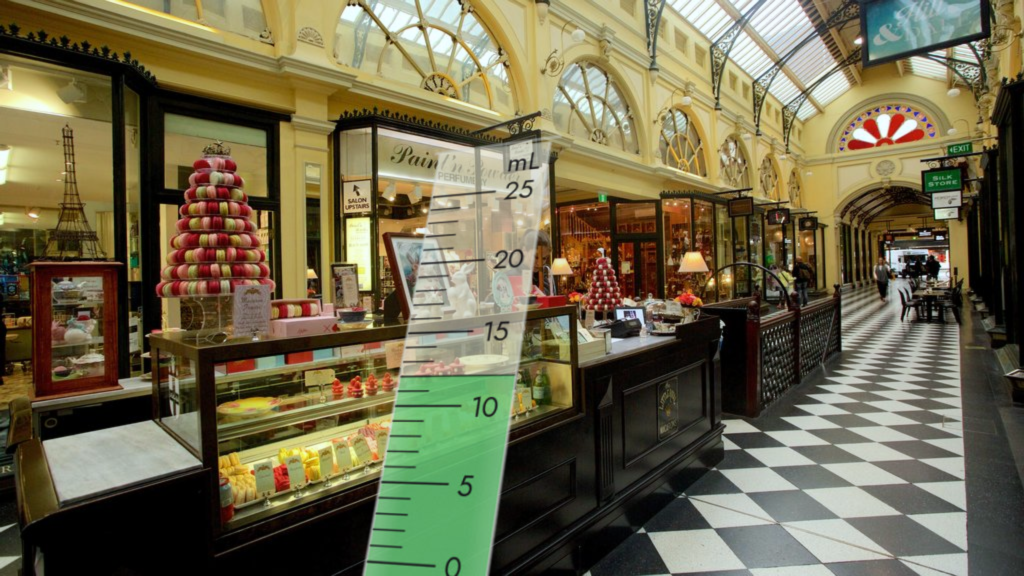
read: 12 mL
